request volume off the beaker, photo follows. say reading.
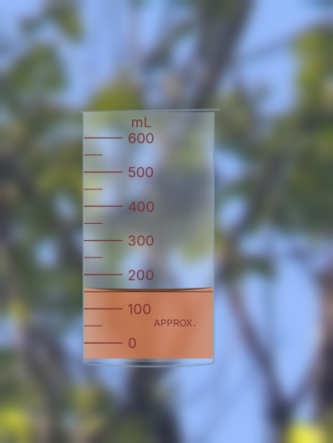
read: 150 mL
